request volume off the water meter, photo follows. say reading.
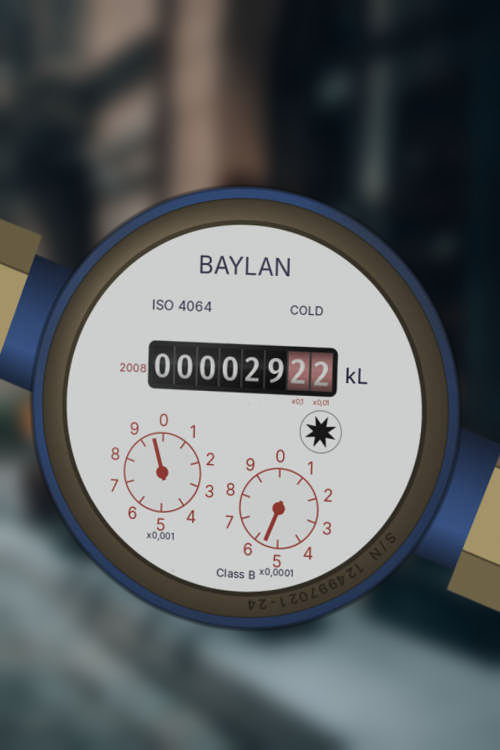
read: 29.2195 kL
